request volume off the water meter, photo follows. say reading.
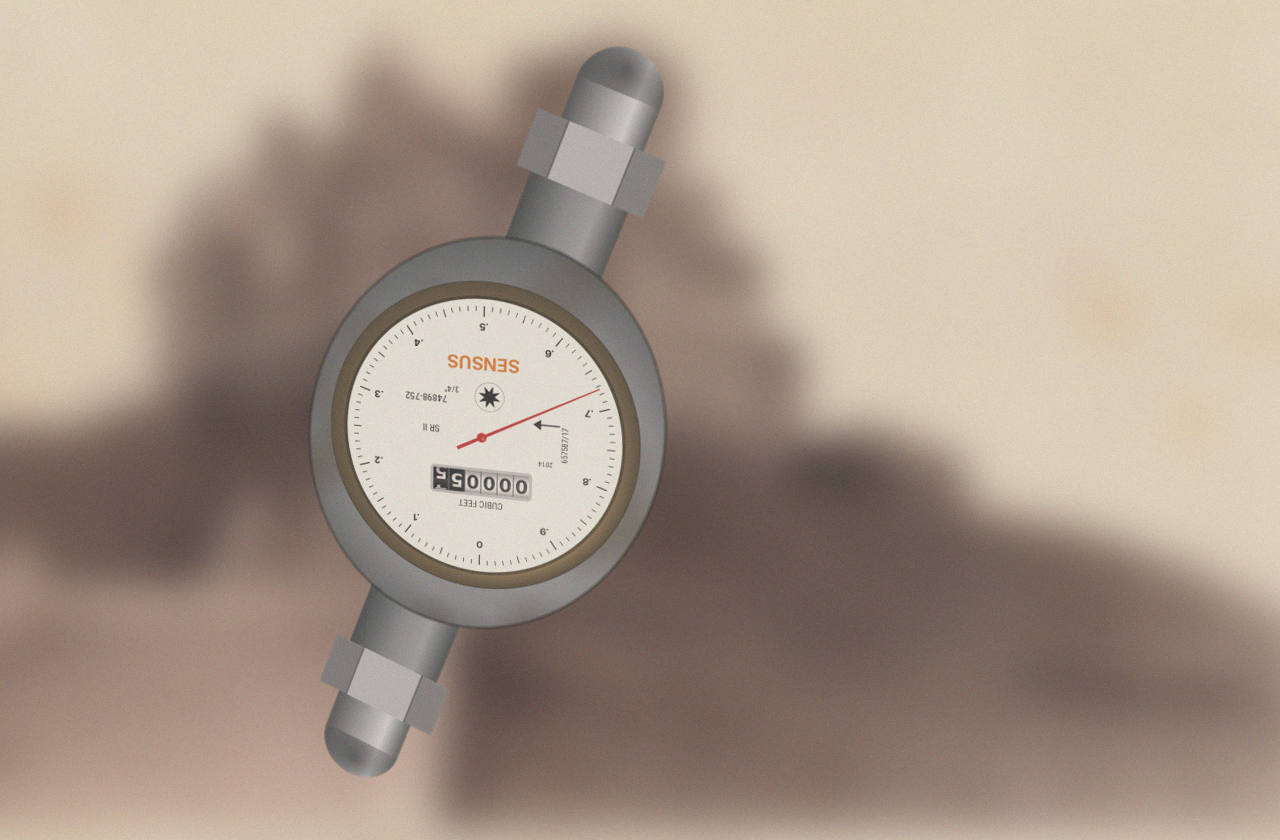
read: 54.67 ft³
